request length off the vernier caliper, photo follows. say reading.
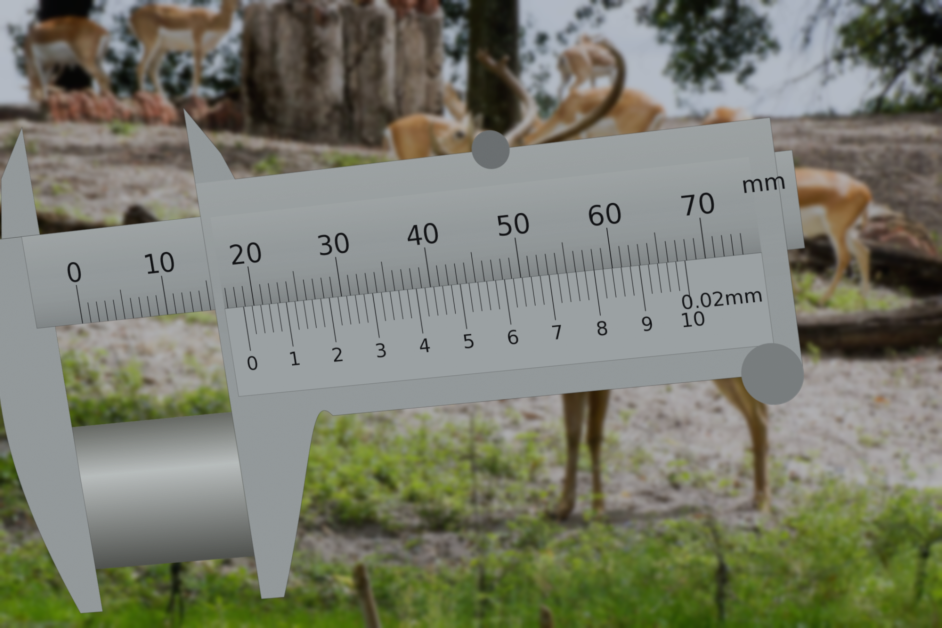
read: 18.8 mm
